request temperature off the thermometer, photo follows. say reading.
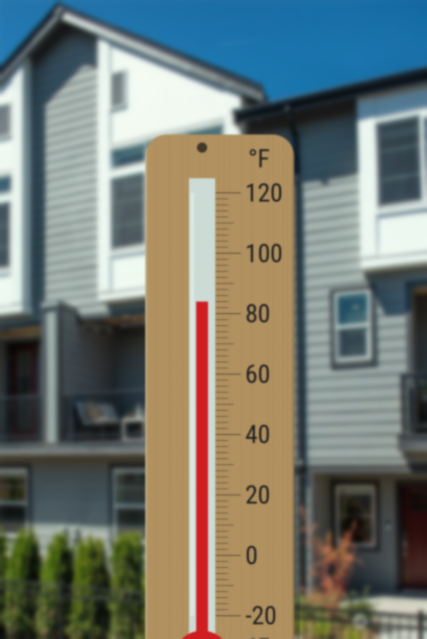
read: 84 °F
